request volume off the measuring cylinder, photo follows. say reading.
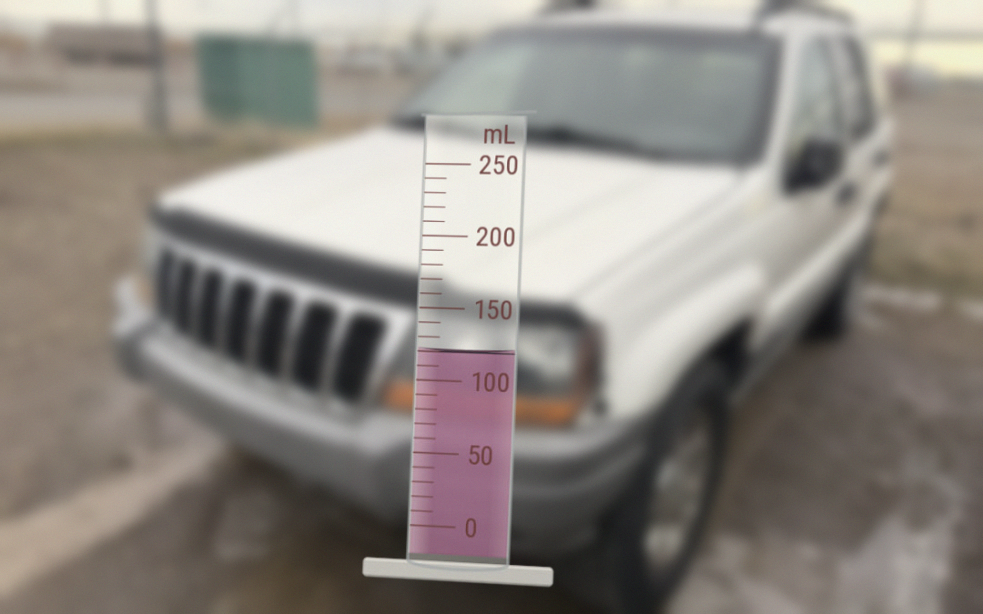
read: 120 mL
